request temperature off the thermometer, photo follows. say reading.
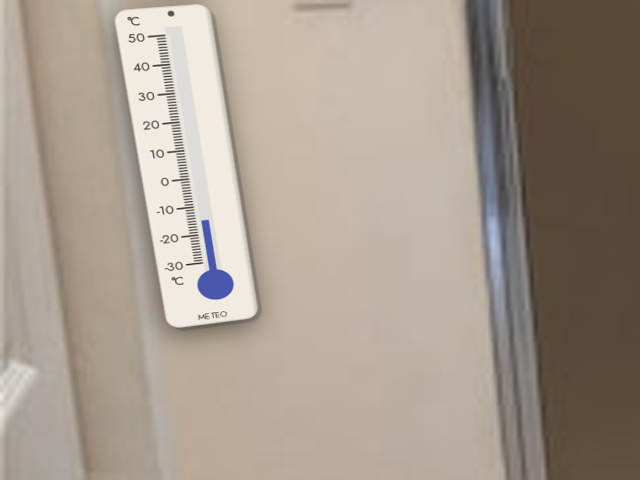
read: -15 °C
